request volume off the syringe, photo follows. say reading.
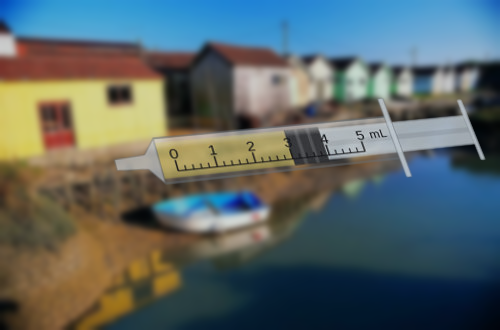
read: 3 mL
